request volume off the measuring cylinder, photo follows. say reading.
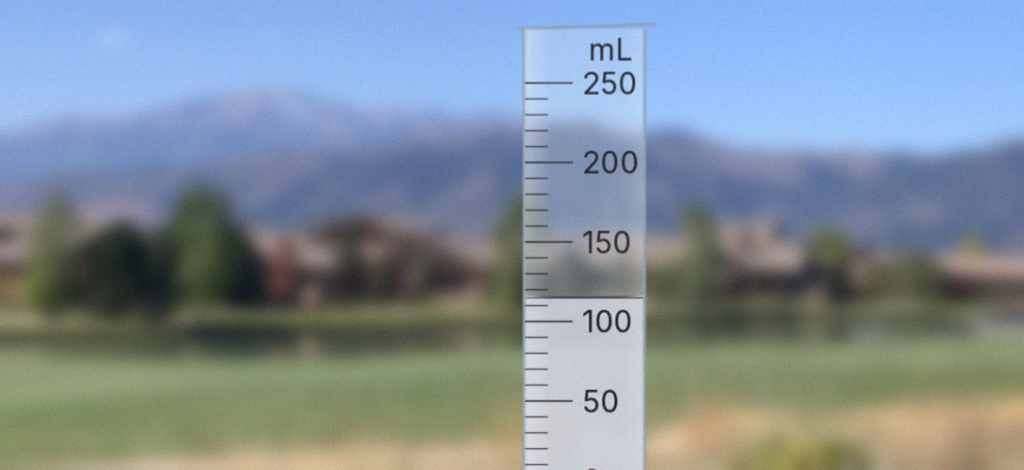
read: 115 mL
